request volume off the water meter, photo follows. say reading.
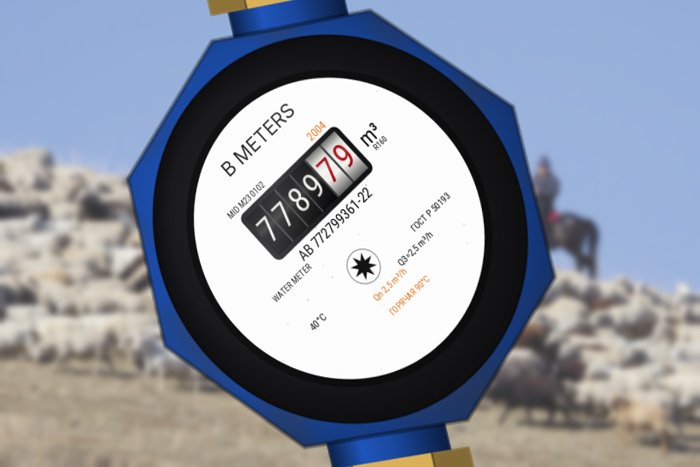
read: 7789.79 m³
